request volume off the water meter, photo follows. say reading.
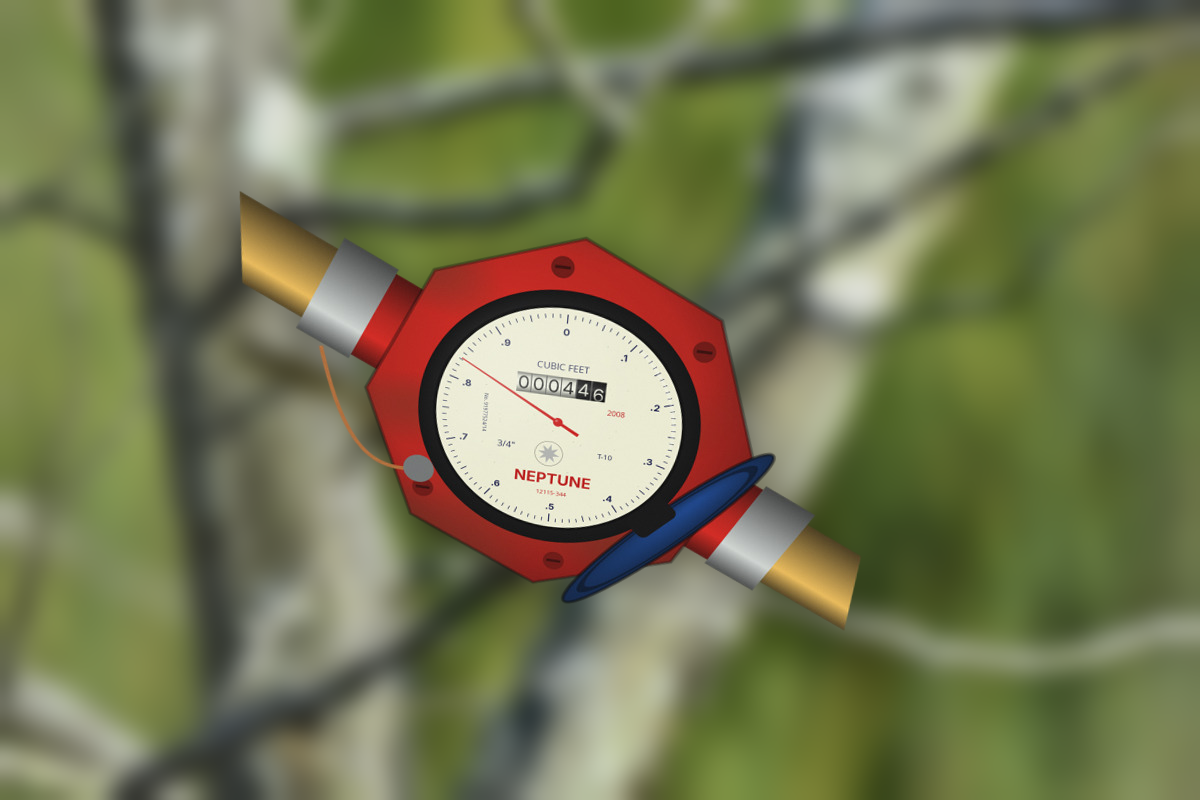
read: 445.83 ft³
